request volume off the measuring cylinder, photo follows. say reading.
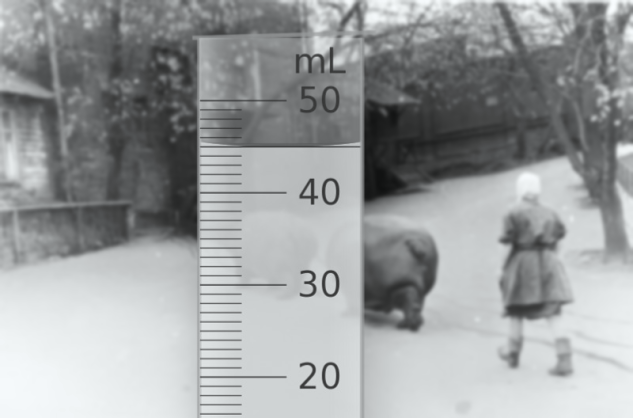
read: 45 mL
